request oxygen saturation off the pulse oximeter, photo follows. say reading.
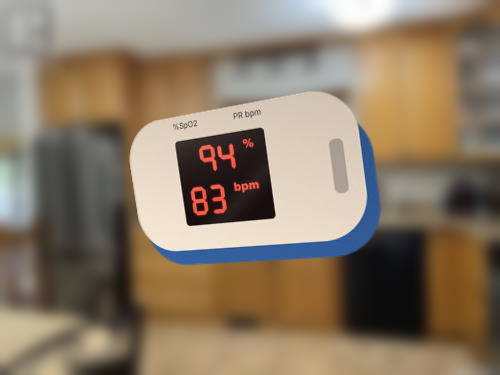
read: 94 %
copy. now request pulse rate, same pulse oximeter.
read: 83 bpm
